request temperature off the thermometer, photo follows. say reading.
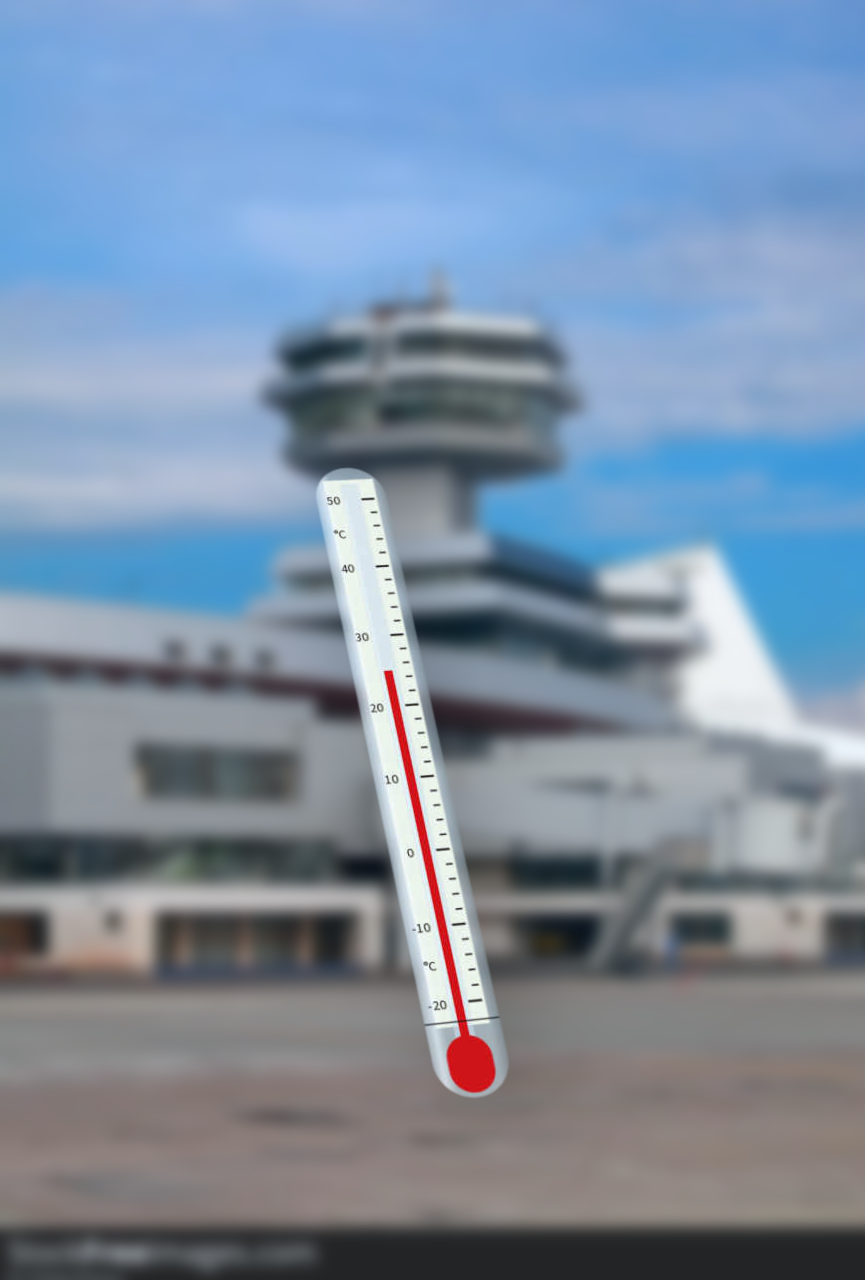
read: 25 °C
